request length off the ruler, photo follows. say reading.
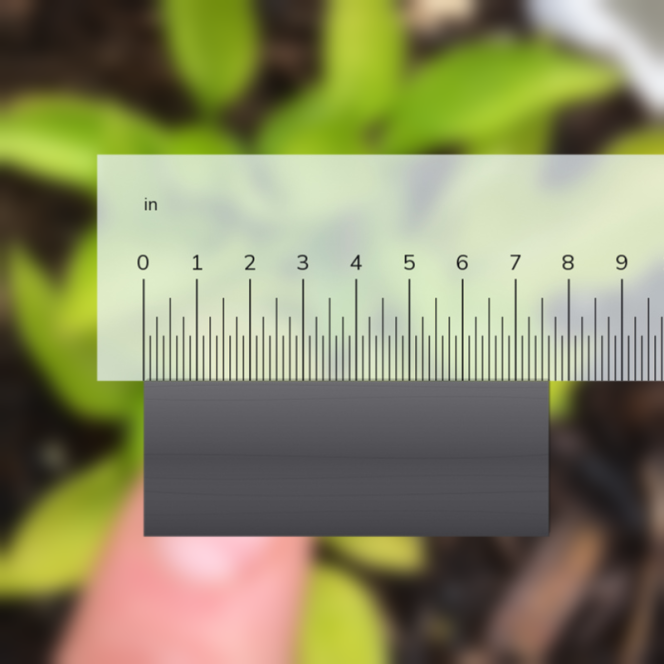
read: 7.625 in
